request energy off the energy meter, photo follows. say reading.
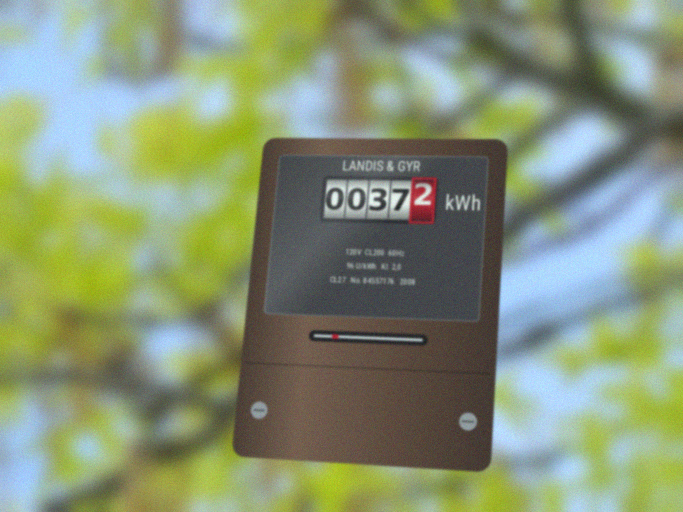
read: 37.2 kWh
